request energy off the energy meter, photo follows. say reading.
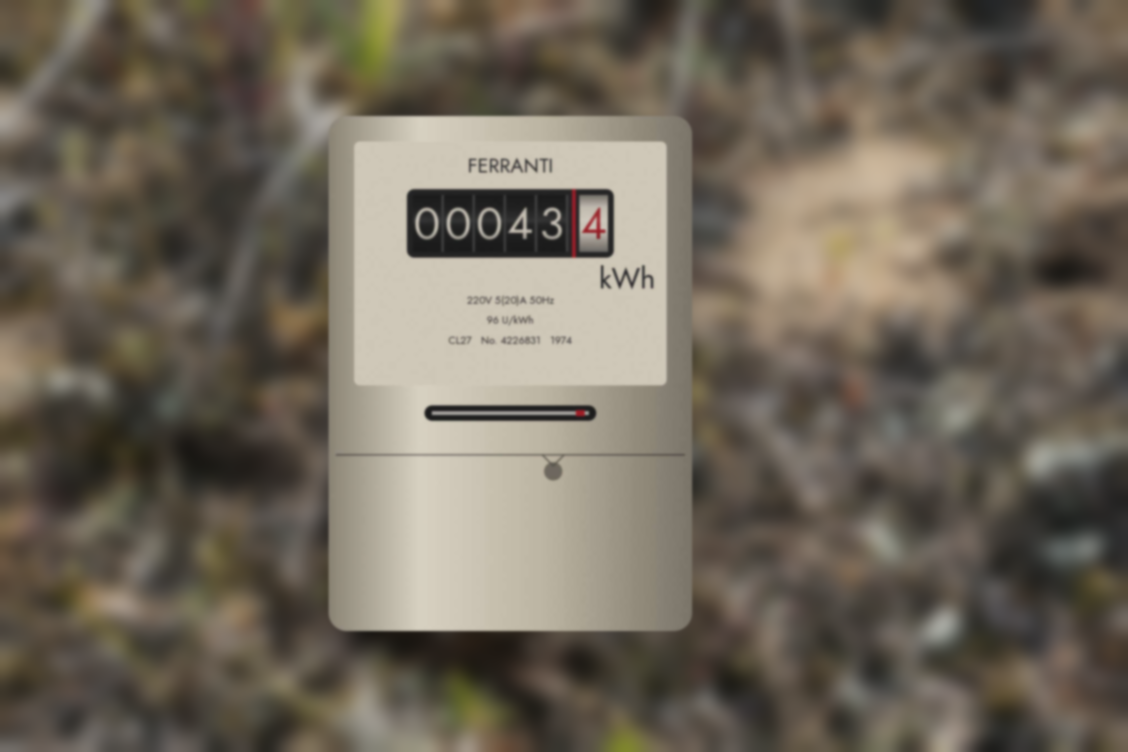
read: 43.4 kWh
